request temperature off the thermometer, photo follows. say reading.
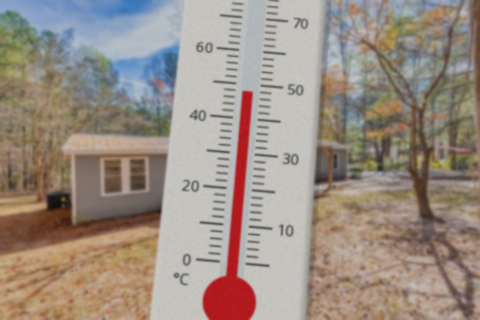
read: 48 °C
